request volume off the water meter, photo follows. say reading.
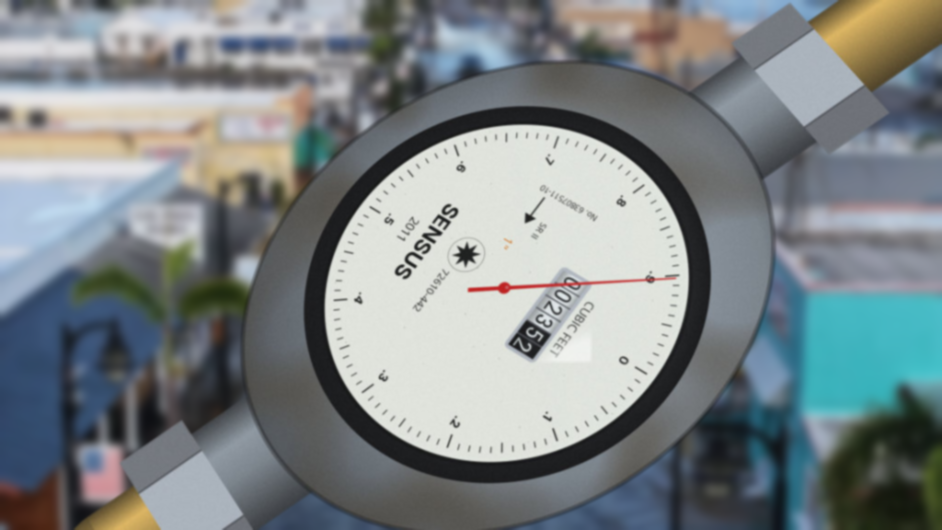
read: 2351.90 ft³
